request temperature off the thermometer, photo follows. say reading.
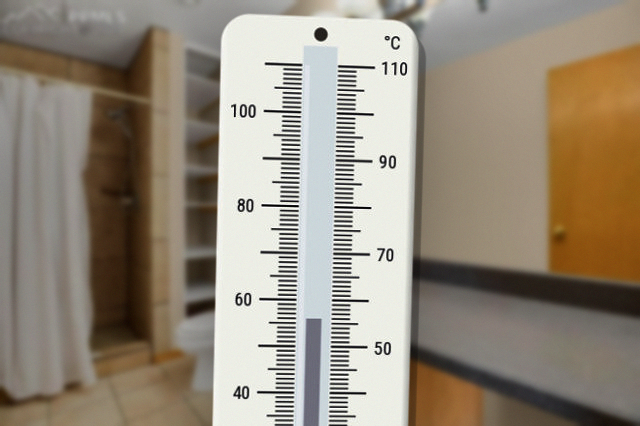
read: 56 °C
